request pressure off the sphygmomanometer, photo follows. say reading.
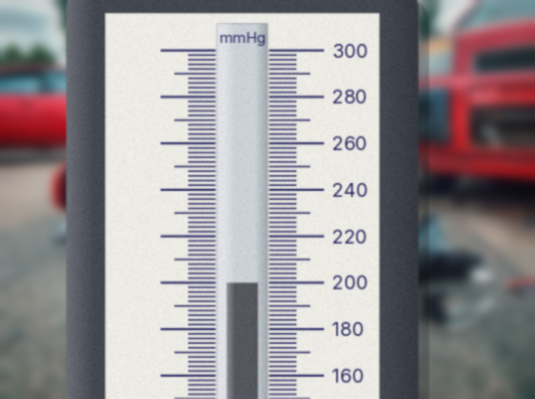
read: 200 mmHg
